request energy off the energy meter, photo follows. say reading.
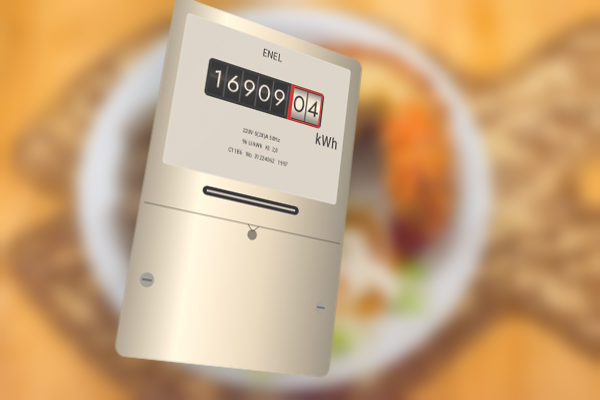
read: 16909.04 kWh
